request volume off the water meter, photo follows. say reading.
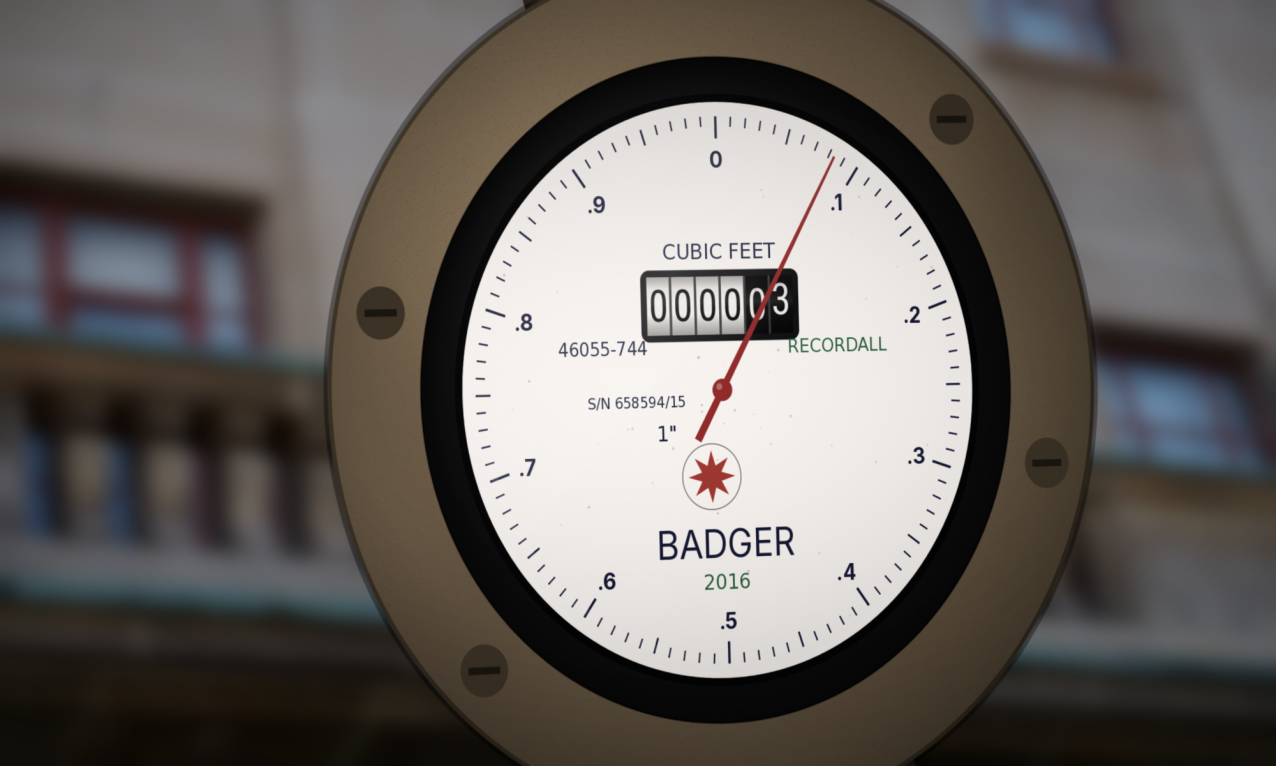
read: 3.08 ft³
